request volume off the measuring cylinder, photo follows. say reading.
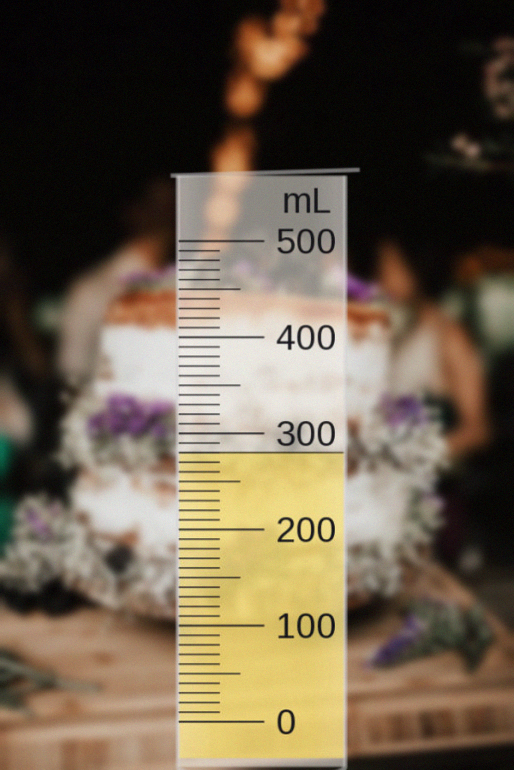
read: 280 mL
